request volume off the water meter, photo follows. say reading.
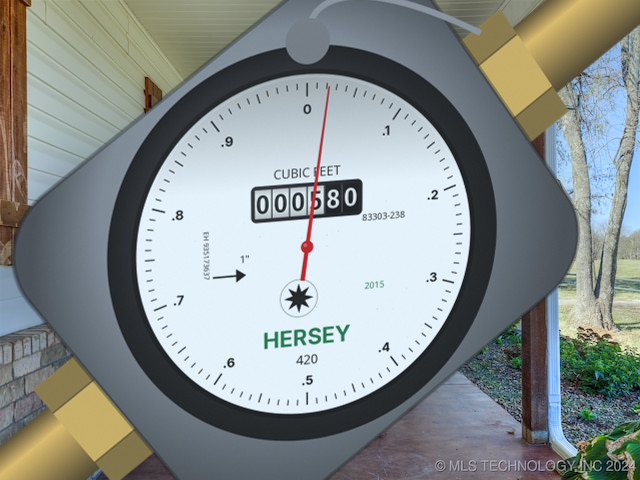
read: 580.02 ft³
